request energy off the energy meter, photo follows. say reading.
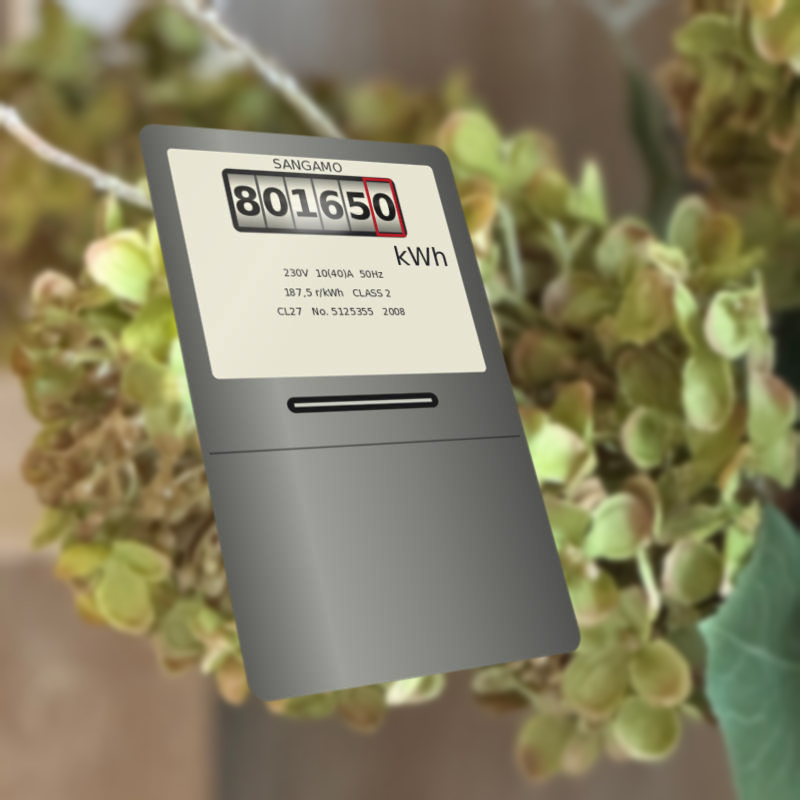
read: 80165.0 kWh
